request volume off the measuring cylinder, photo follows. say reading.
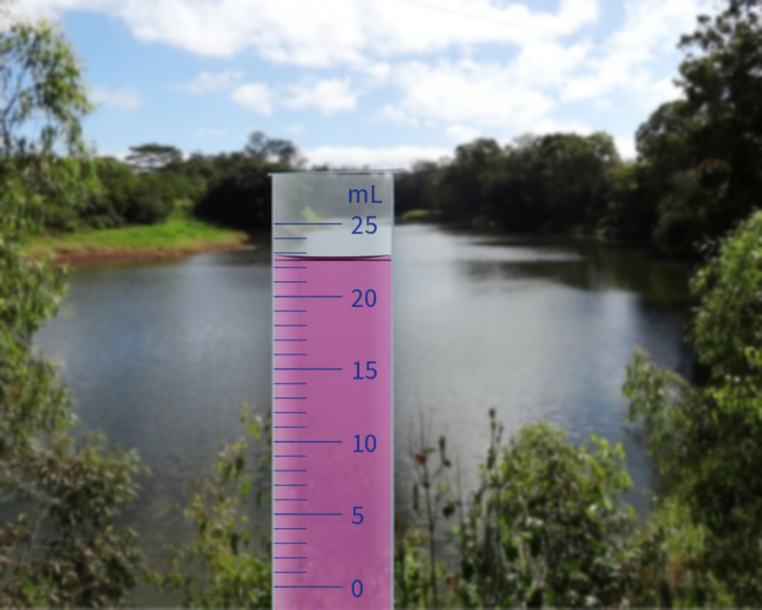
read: 22.5 mL
